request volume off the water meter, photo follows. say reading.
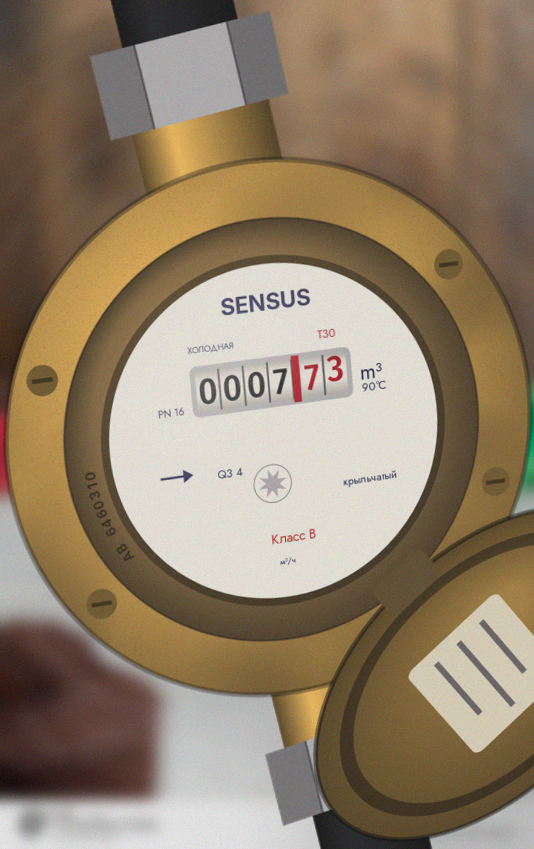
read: 7.73 m³
